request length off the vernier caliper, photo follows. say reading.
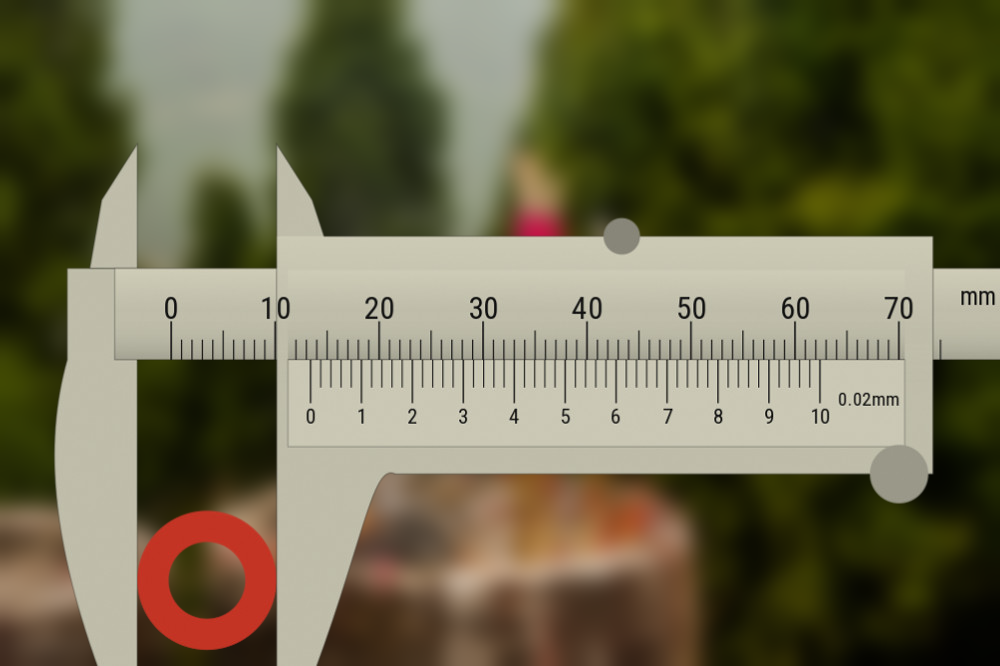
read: 13.4 mm
